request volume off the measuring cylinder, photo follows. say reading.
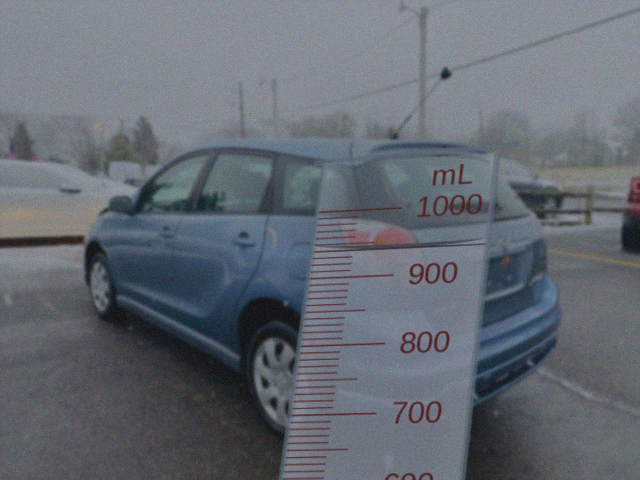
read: 940 mL
